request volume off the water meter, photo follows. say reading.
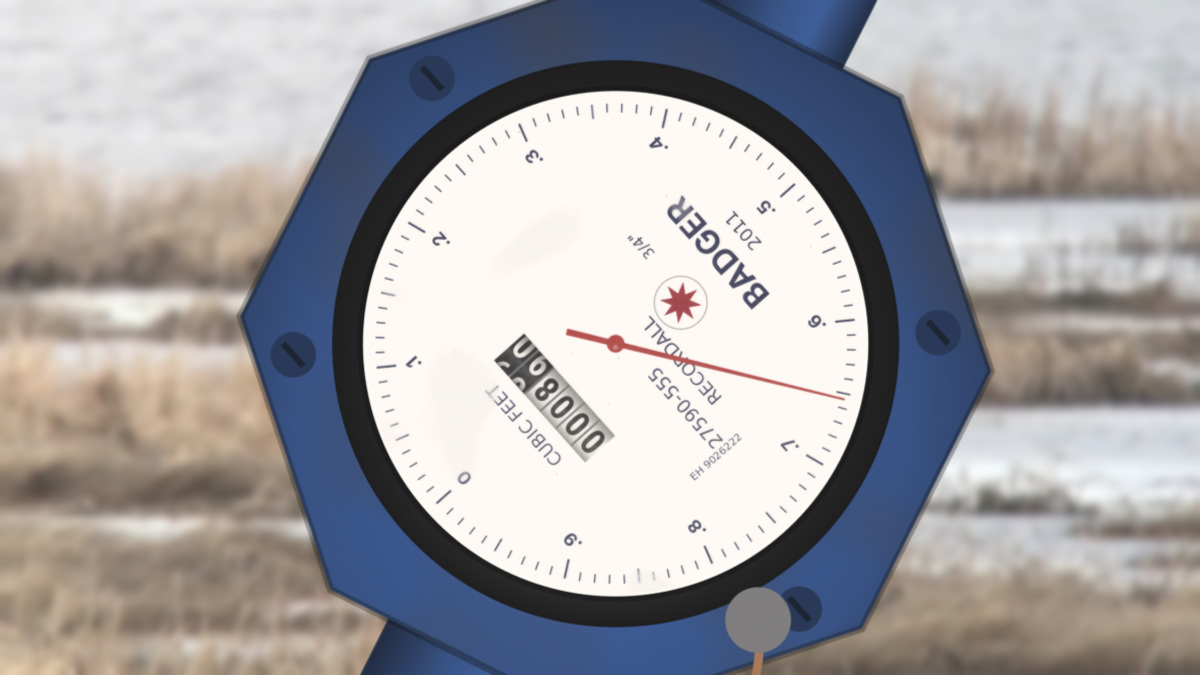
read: 889.65 ft³
